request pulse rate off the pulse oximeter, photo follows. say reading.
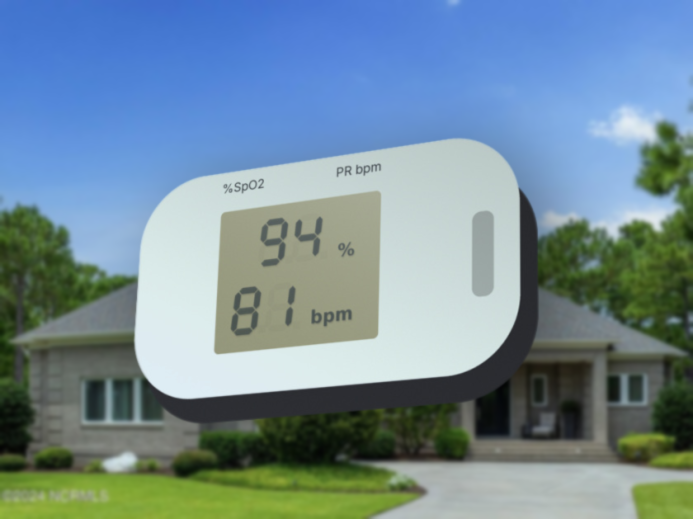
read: 81 bpm
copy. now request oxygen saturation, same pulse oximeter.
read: 94 %
